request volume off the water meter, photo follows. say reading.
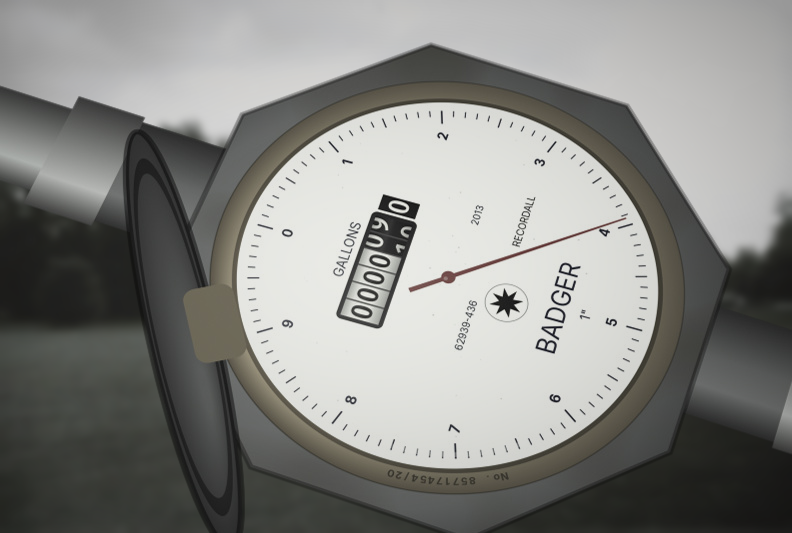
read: 93.9 gal
